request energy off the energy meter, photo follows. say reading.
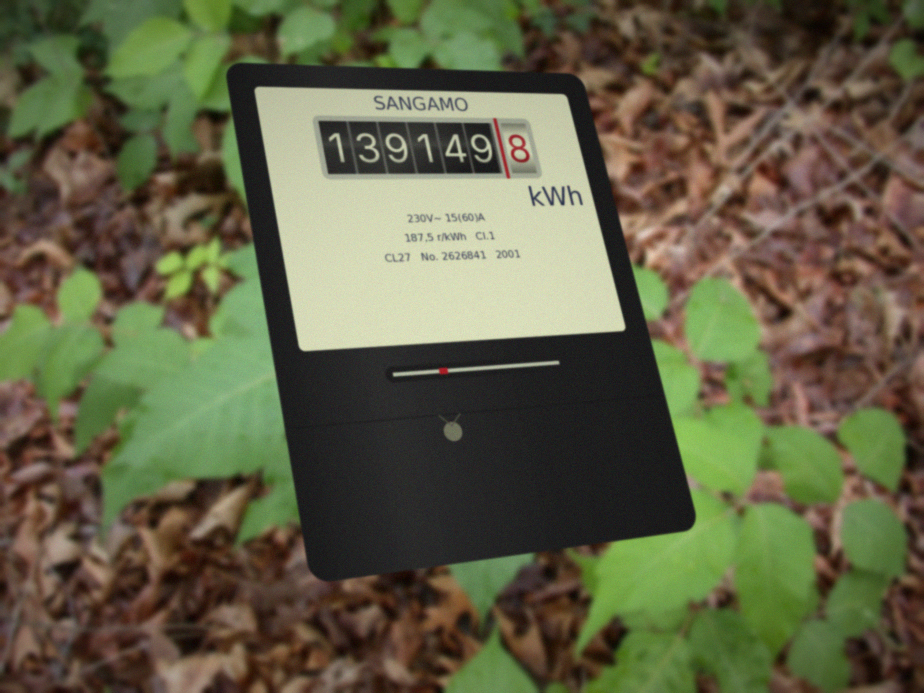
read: 139149.8 kWh
